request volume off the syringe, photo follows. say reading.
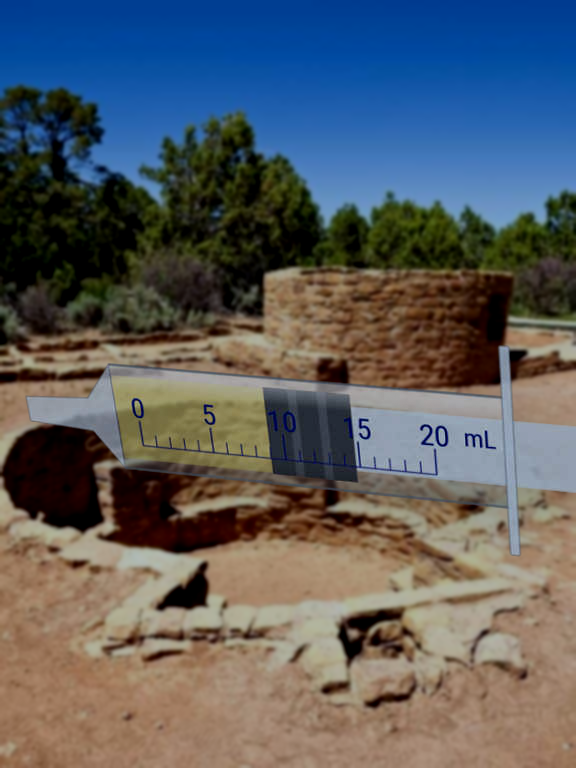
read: 9 mL
